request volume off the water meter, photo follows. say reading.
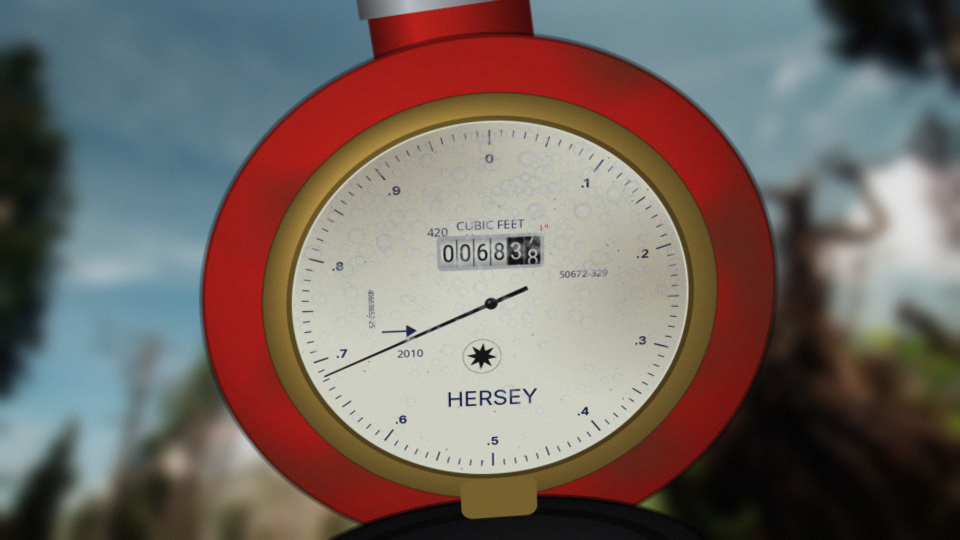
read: 6837.68 ft³
